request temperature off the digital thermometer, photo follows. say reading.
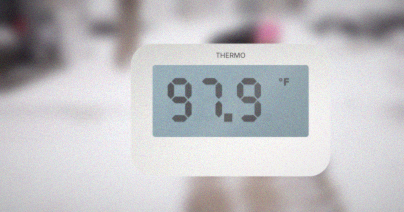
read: 97.9 °F
